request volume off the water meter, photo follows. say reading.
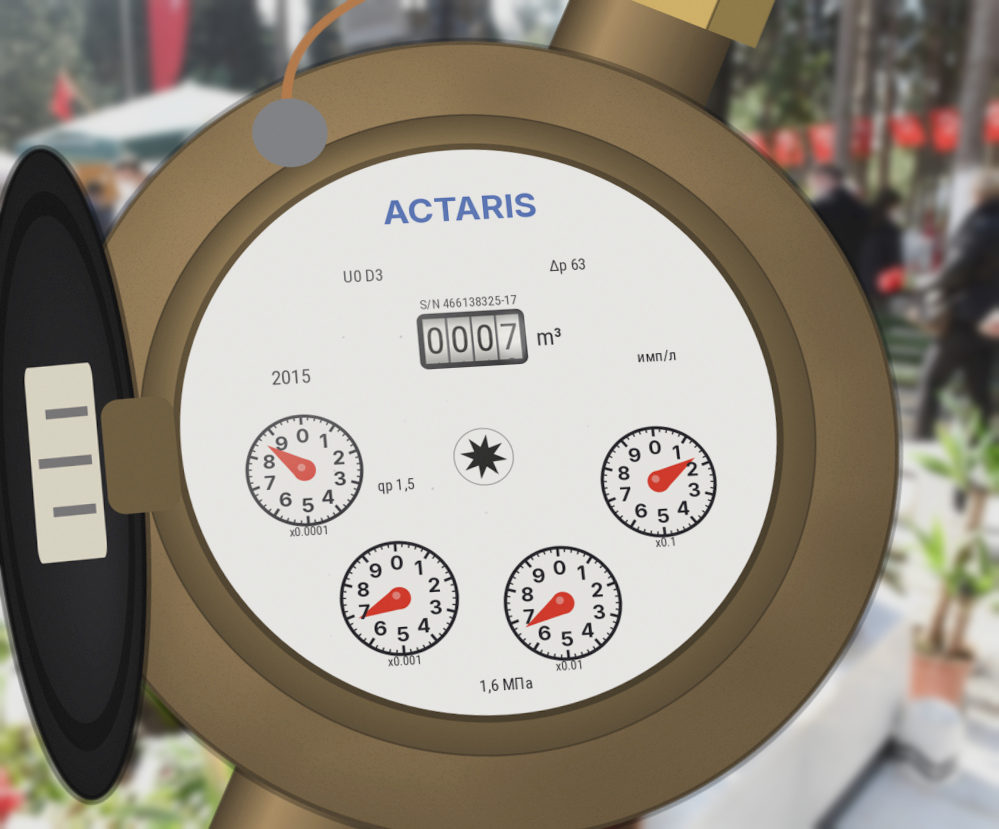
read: 7.1668 m³
